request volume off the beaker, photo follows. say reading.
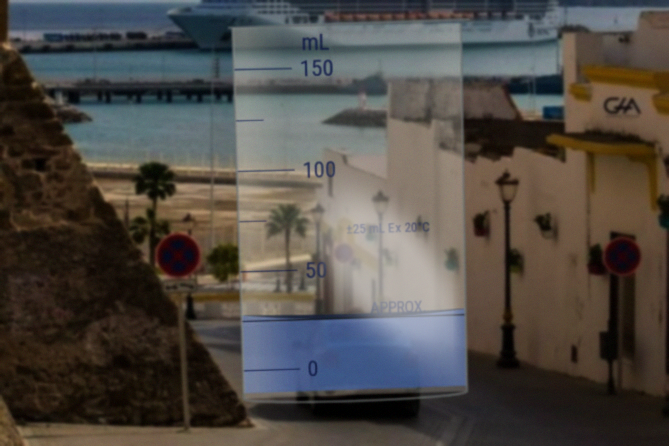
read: 25 mL
